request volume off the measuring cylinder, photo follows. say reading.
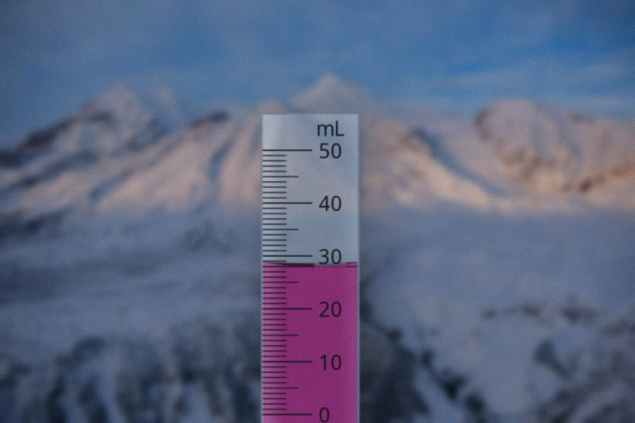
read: 28 mL
